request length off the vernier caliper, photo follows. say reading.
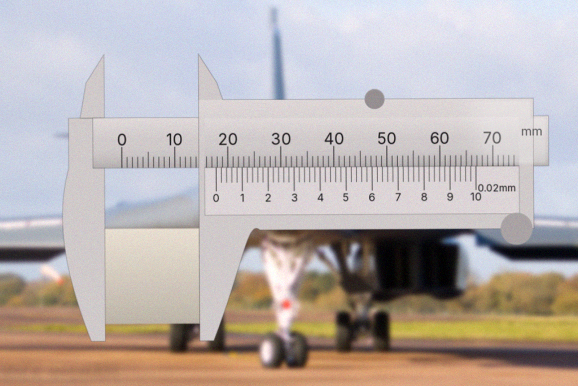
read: 17.8 mm
